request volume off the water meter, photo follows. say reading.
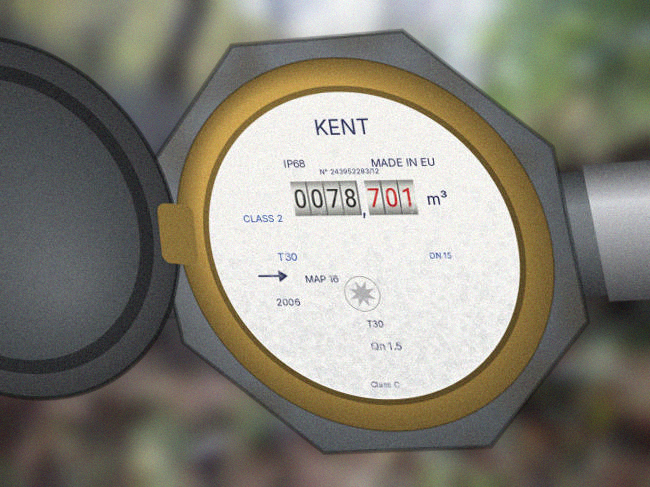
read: 78.701 m³
